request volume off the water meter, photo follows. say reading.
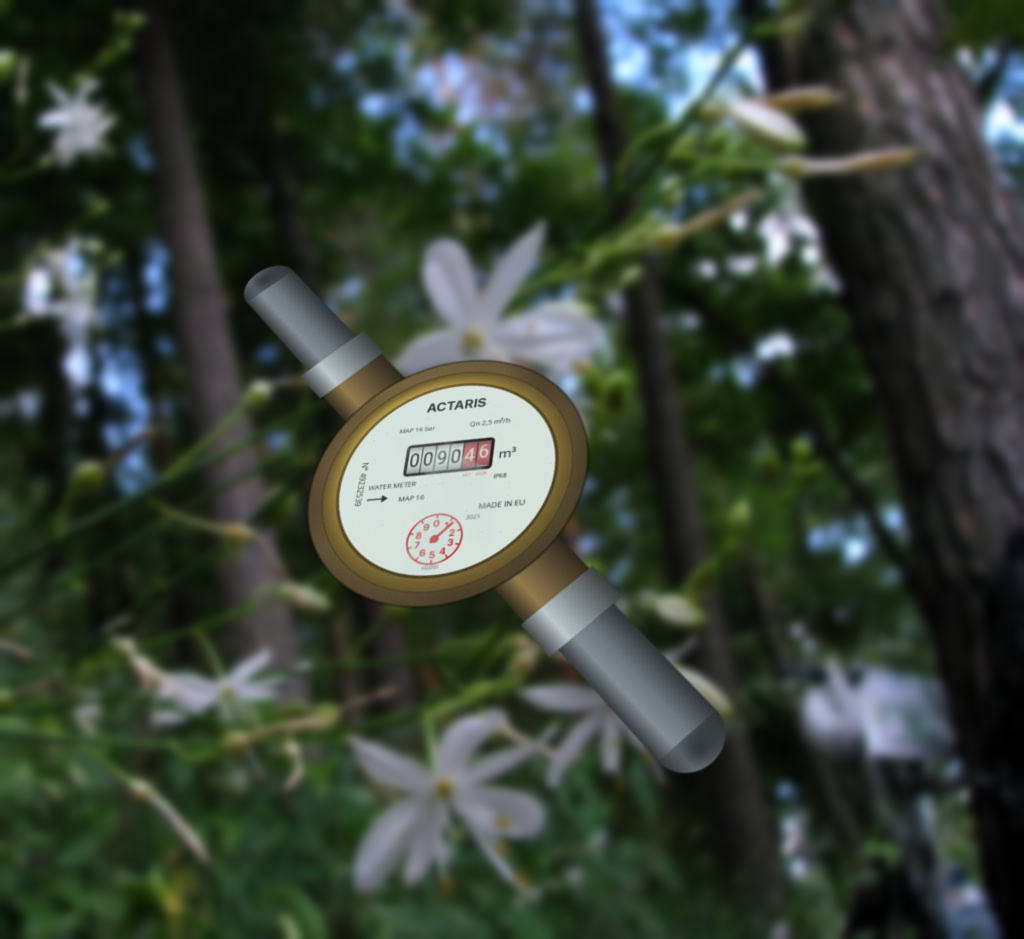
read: 90.461 m³
